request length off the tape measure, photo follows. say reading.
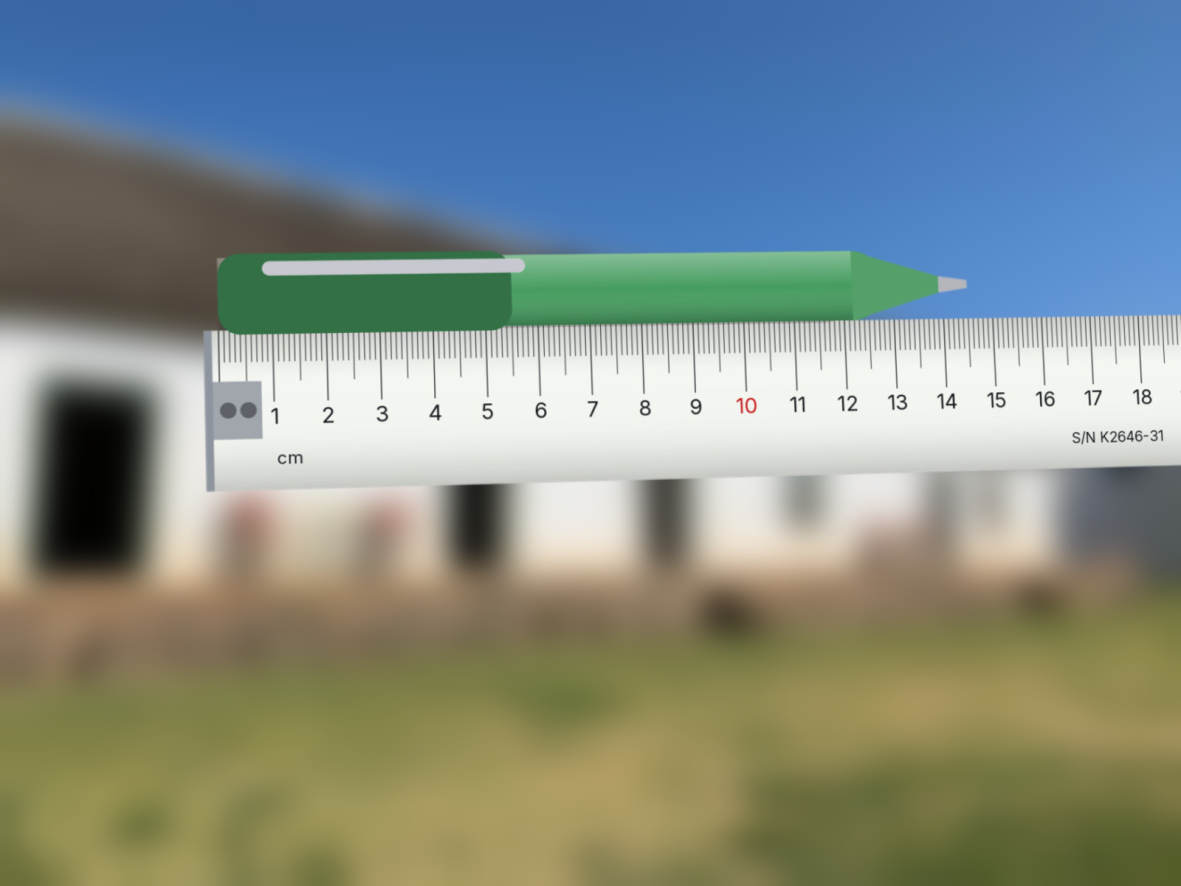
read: 14.5 cm
